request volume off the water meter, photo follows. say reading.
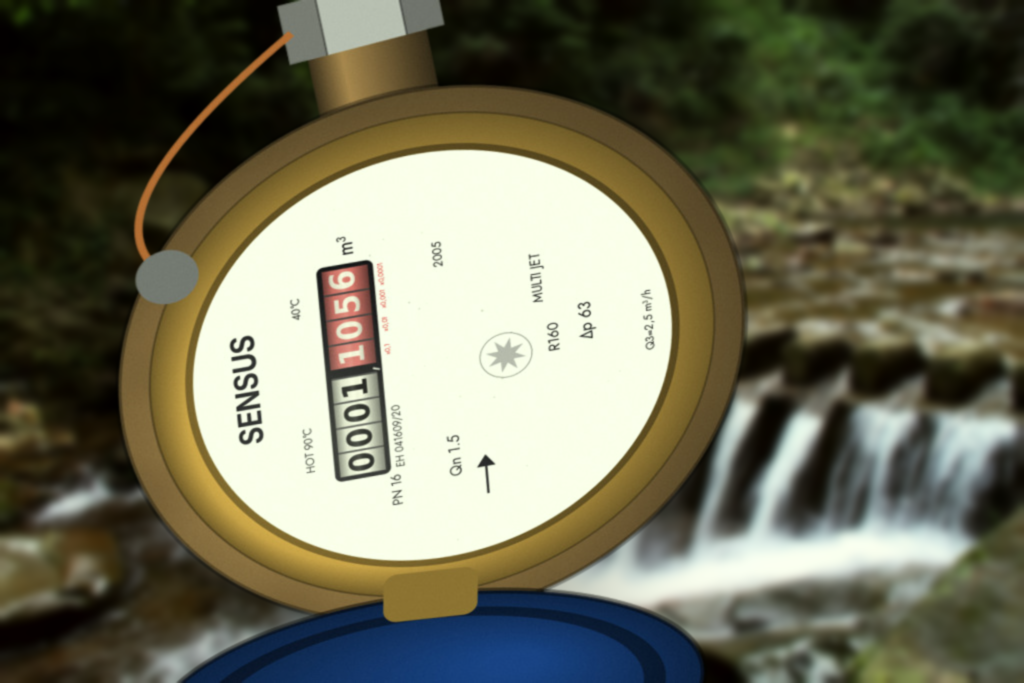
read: 1.1056 m³
